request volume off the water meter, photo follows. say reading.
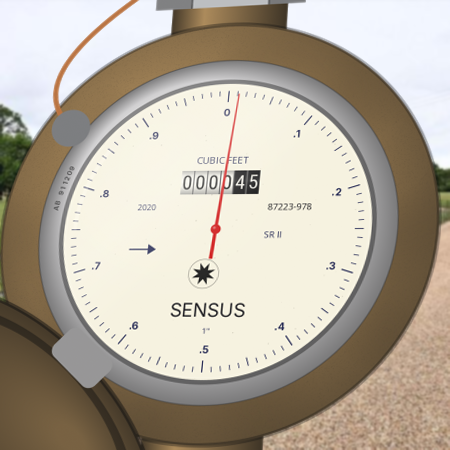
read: 45.01 ft³
